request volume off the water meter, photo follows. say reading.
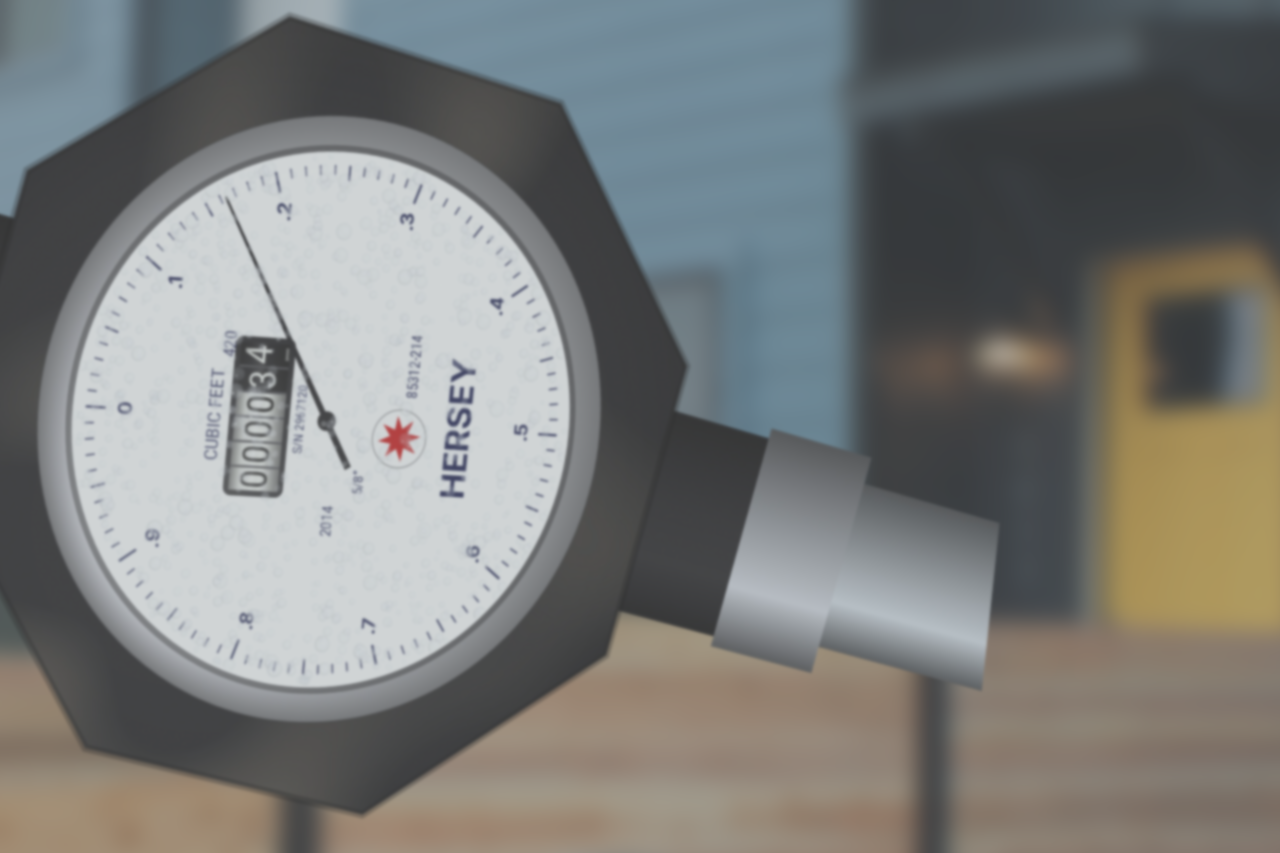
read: 34.16 ft³
